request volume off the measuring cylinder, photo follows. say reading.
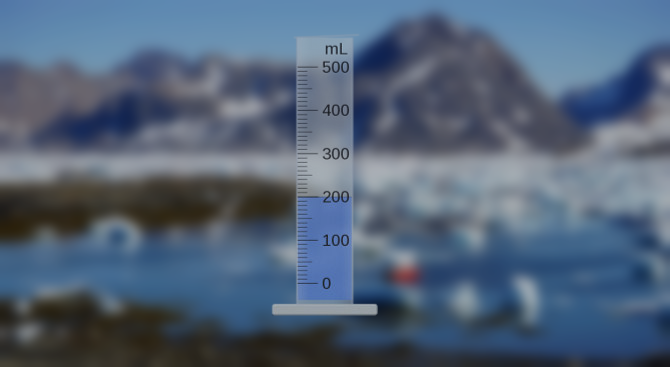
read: 200 mL
